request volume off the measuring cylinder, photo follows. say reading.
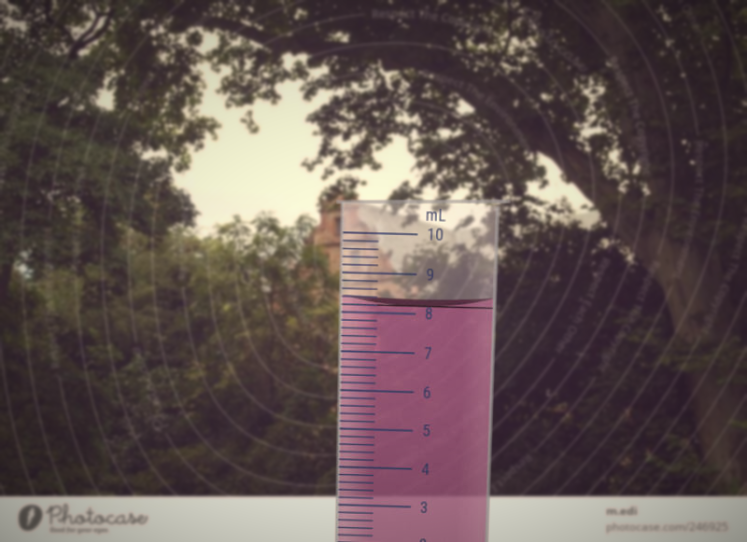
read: 8.2 mL
